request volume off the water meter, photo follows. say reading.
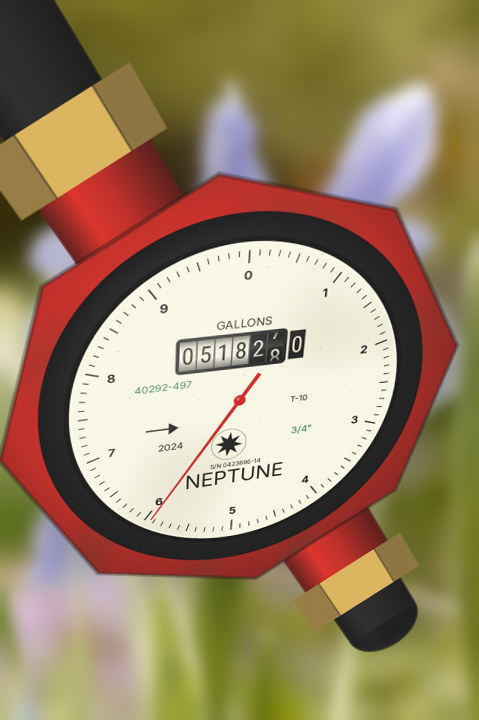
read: 518275.9 gal
